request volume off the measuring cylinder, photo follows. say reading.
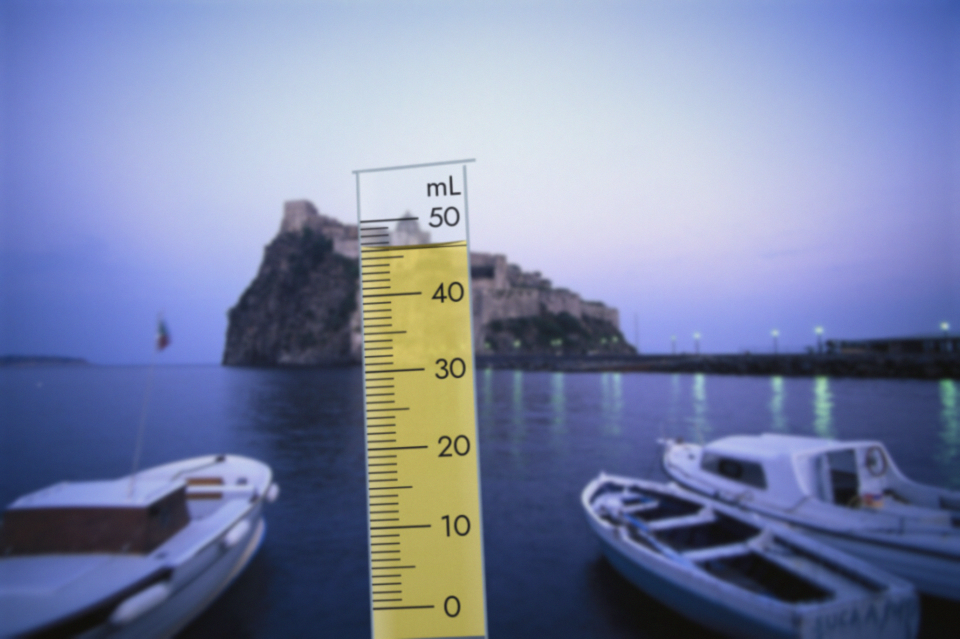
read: 46 mL
